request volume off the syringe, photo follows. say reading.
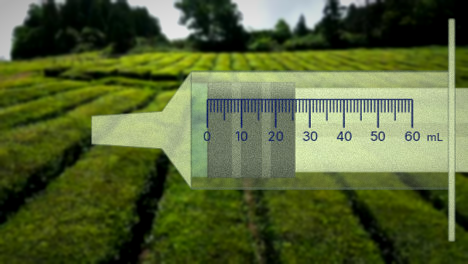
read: 0 mL
